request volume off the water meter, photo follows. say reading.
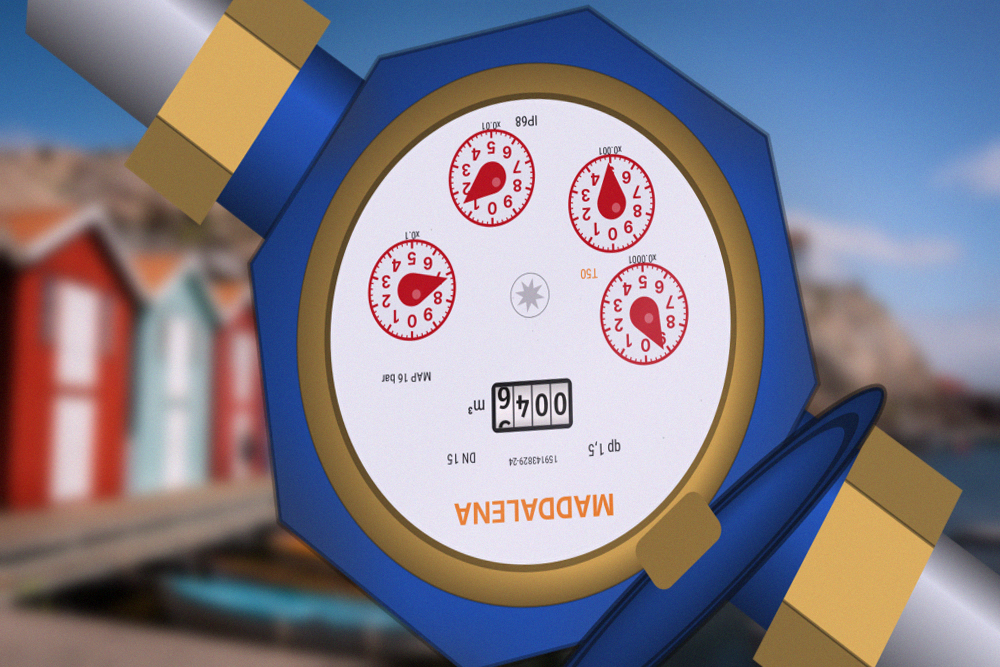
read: 45.7149 m³
